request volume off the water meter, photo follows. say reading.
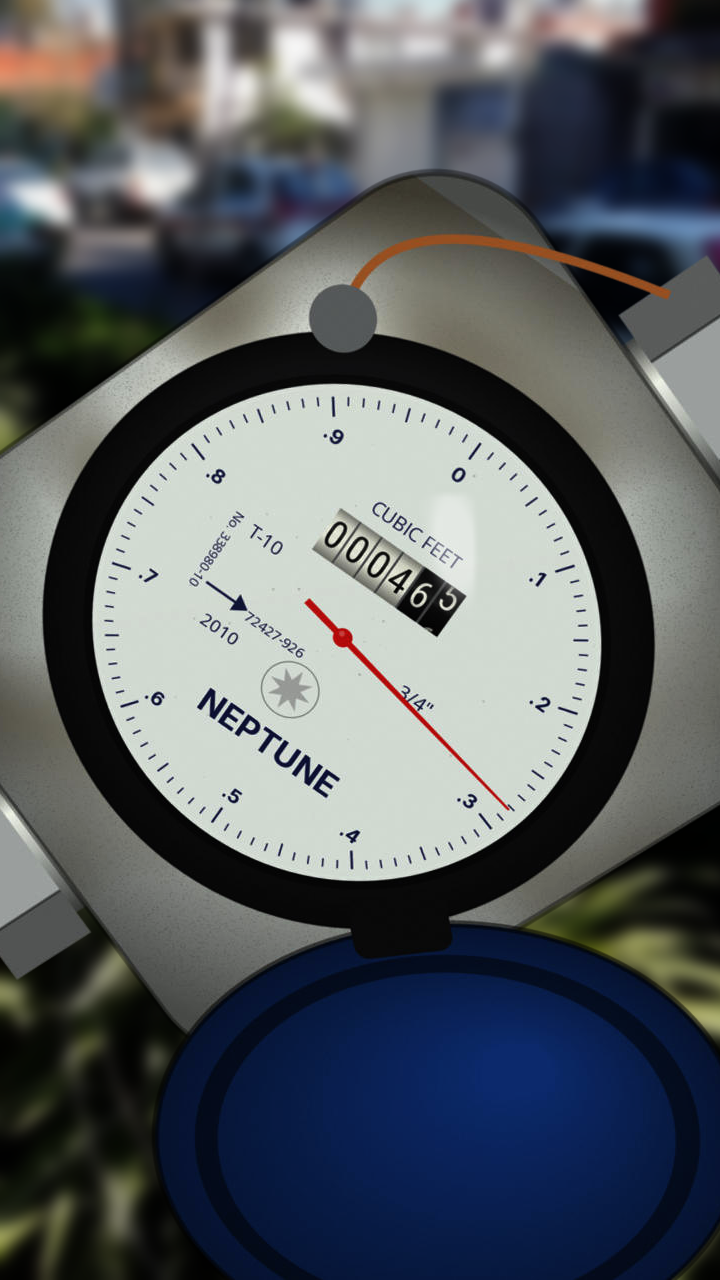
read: 465.28 ft³
